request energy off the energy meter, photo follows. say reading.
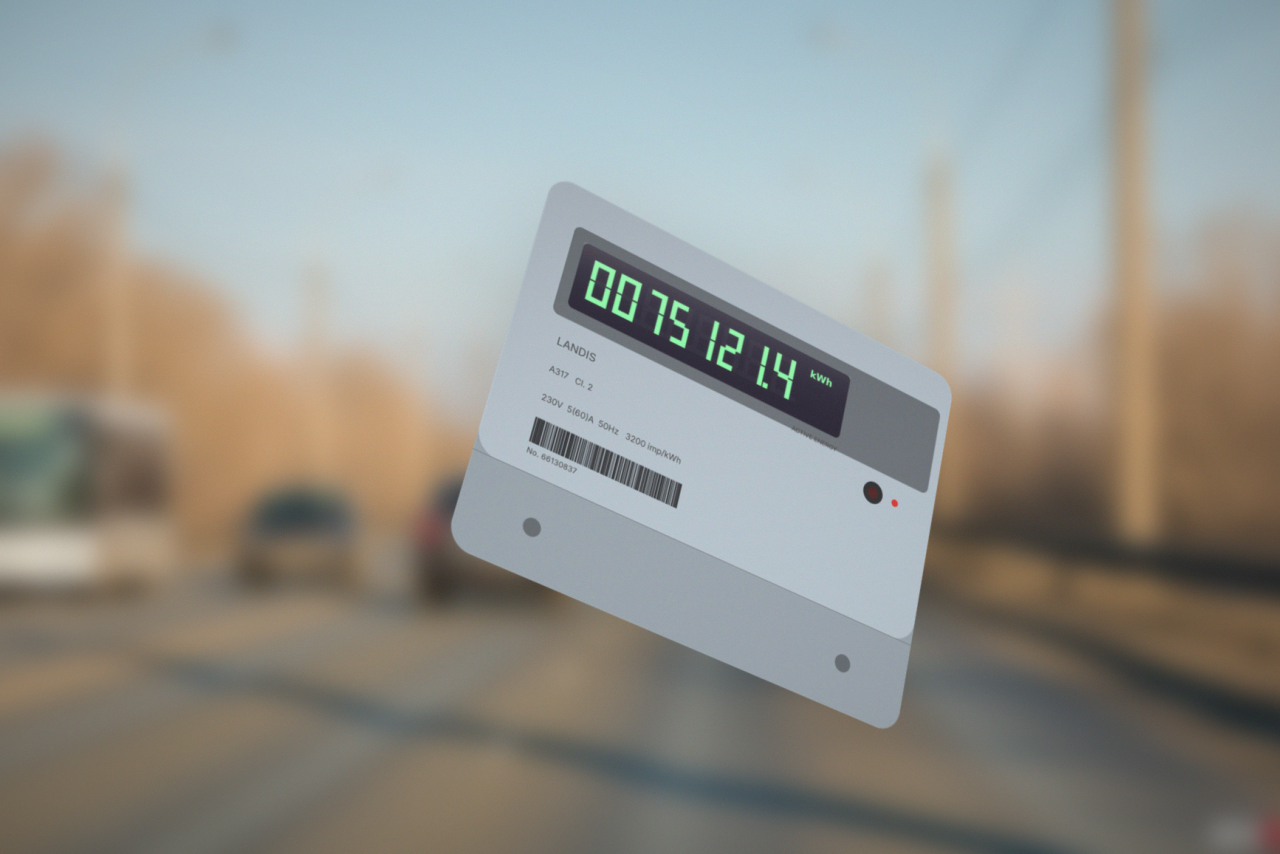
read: 75121.4 kWh
